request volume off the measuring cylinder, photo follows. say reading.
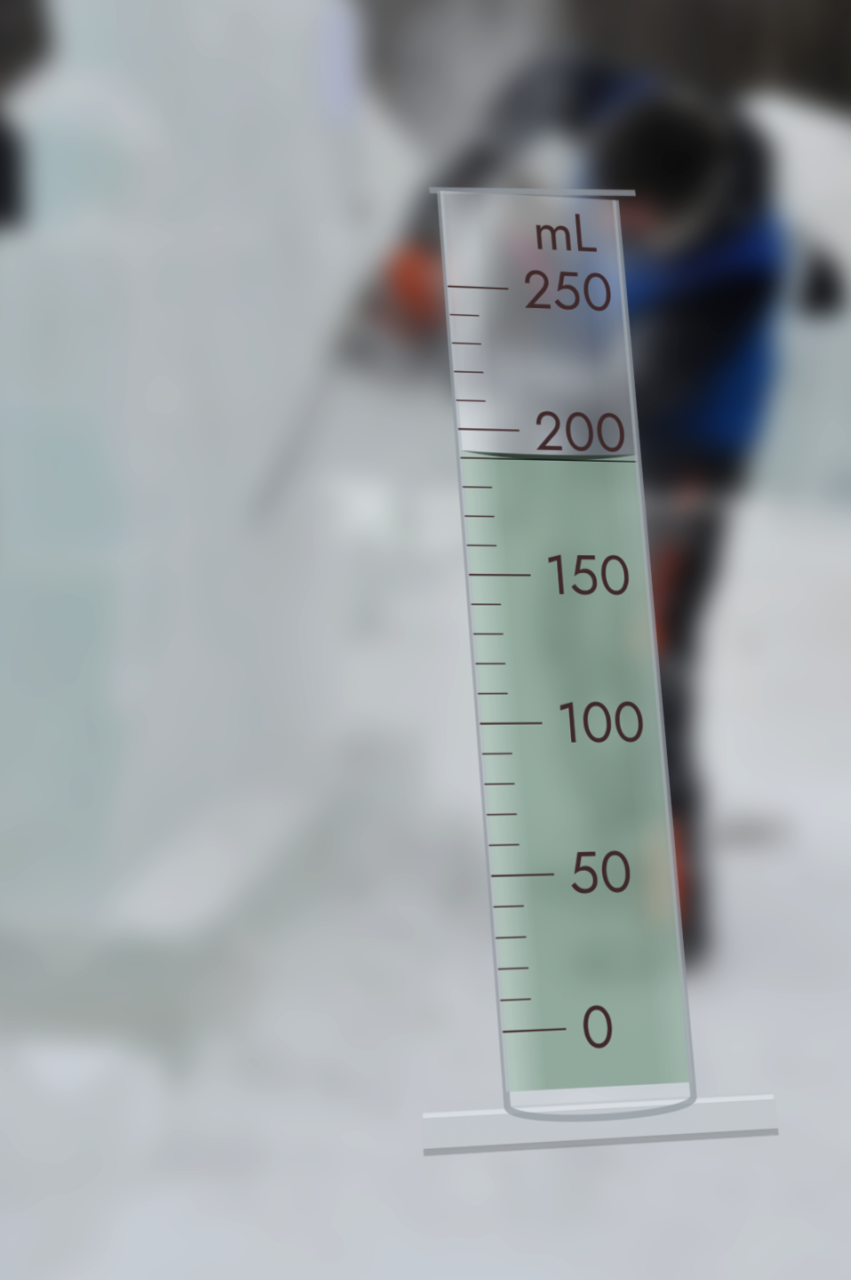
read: 190 mL
